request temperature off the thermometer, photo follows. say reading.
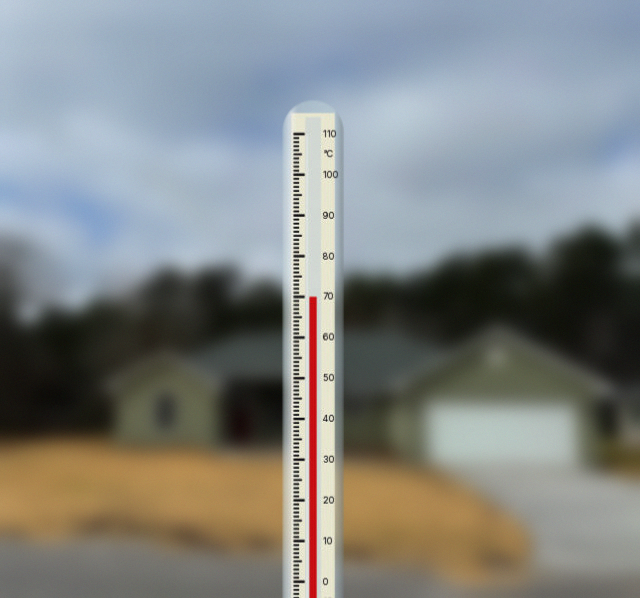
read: 70 °C
